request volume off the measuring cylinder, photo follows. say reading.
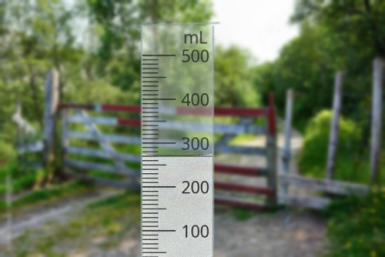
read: 270 mL
